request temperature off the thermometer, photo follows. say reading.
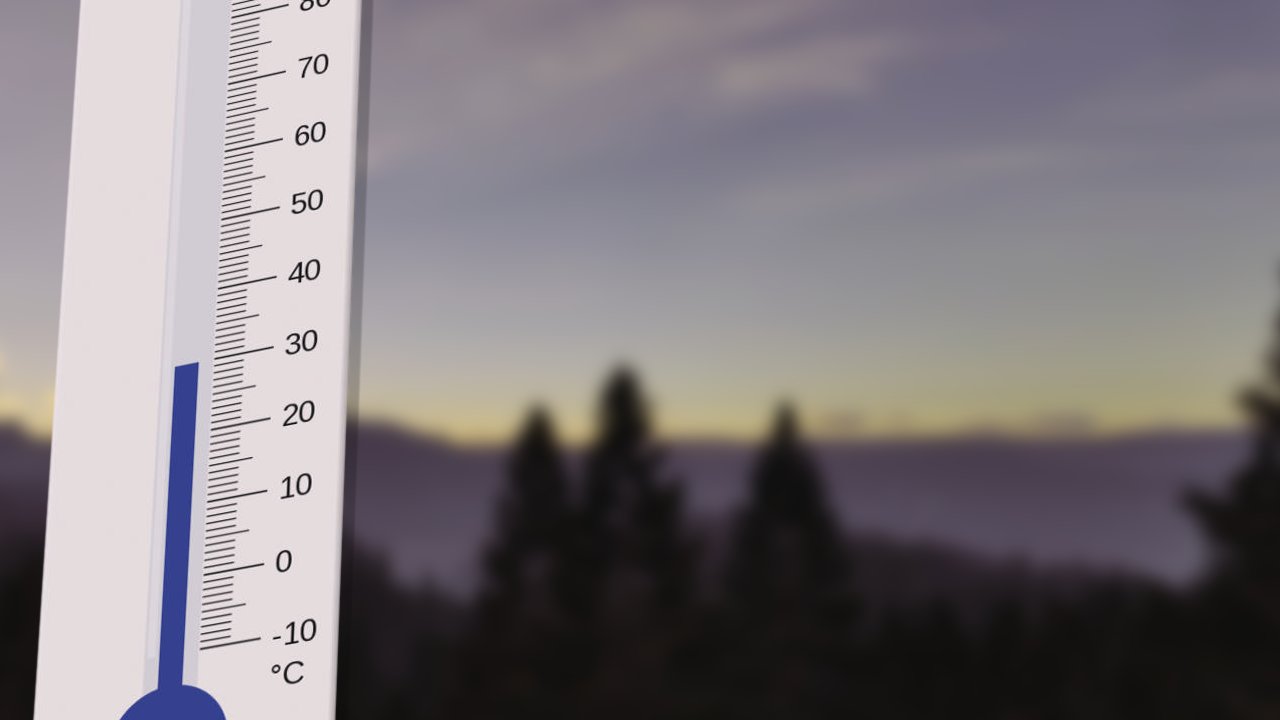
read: 30 °C
